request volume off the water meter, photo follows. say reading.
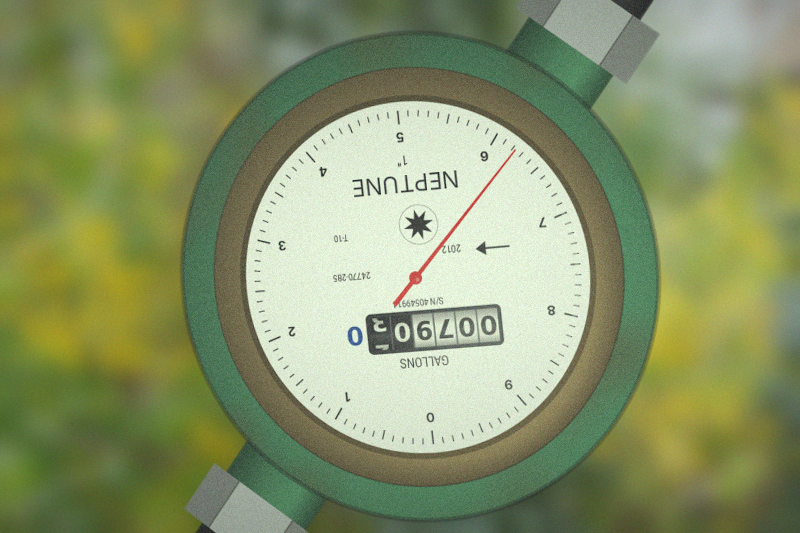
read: 79026.2 gal
